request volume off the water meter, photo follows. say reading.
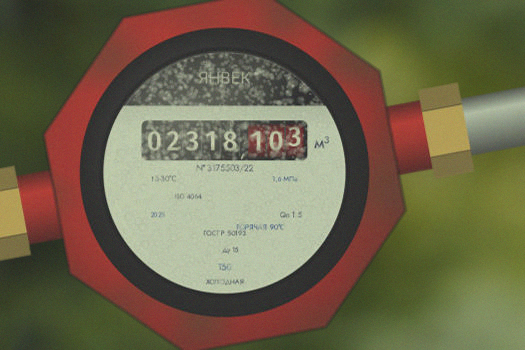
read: 2318.103 m³
